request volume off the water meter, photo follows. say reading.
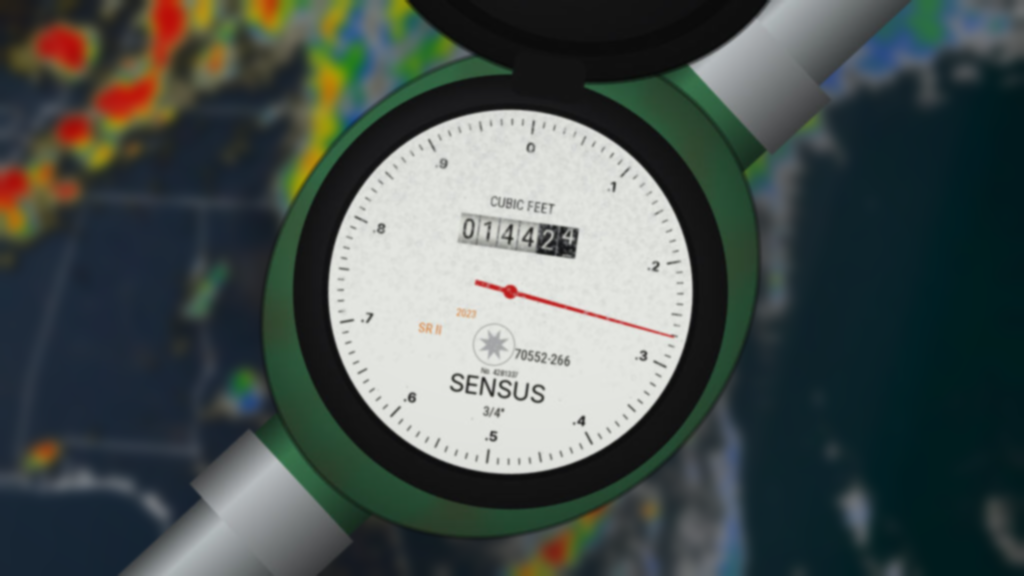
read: 14424.27 ft³
